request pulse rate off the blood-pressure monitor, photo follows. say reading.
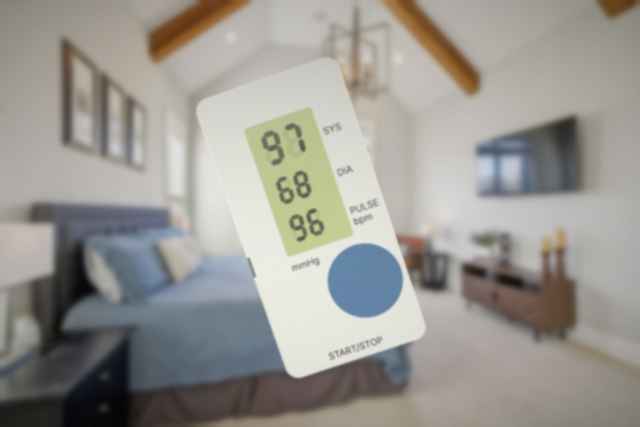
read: 96 bpm
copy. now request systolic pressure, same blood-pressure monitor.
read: 97 mmHg
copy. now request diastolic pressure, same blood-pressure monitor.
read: 68 mmHg
